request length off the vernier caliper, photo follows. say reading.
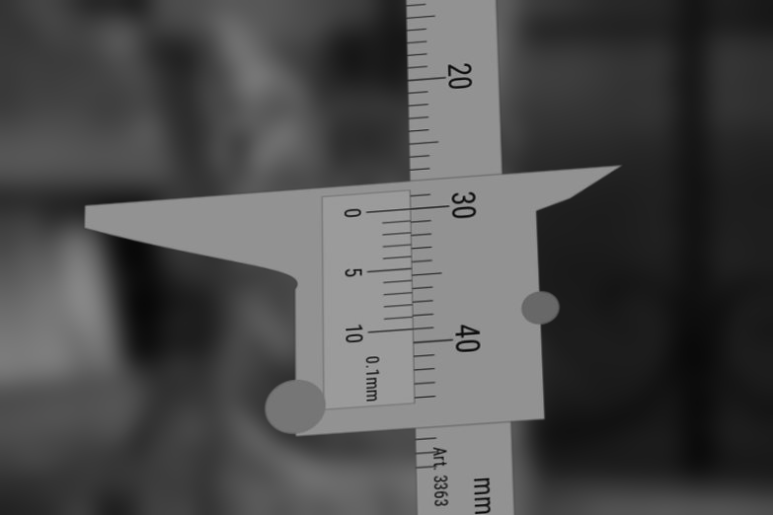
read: 30.0 mm
